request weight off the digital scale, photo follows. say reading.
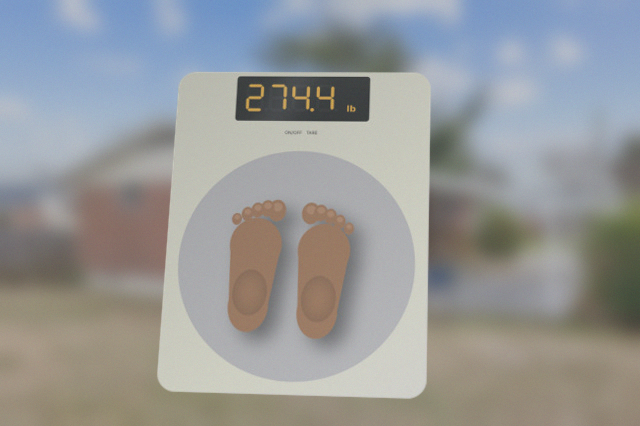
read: 274.4 lb
